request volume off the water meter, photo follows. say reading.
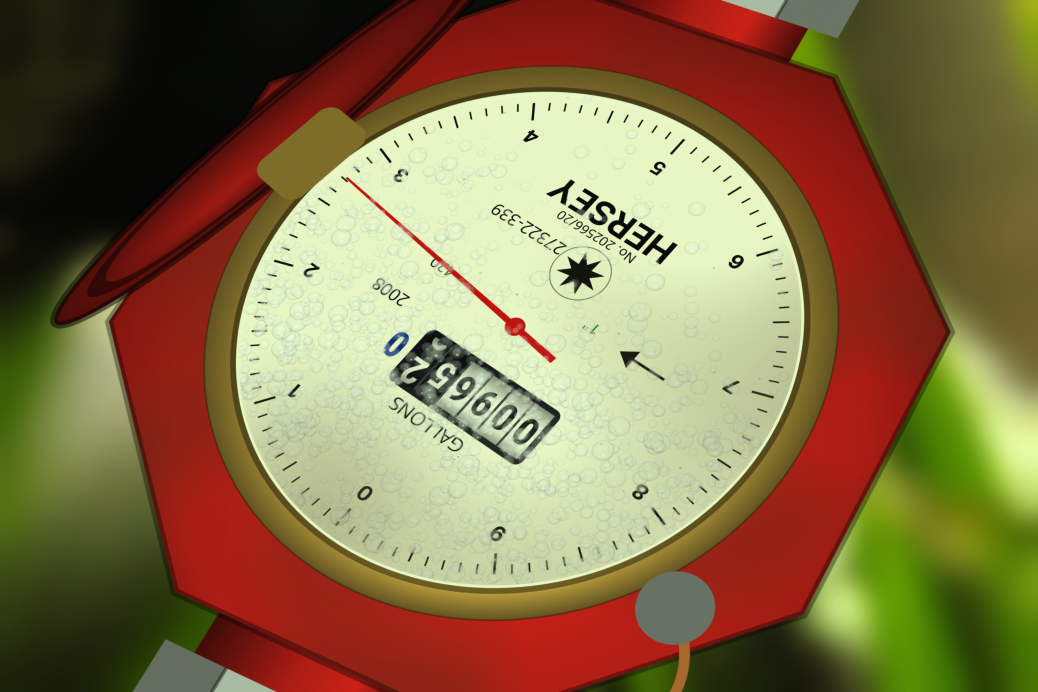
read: 96522.7 gal
